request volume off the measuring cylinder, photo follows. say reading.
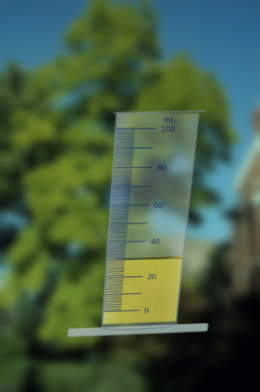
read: 30 mL
